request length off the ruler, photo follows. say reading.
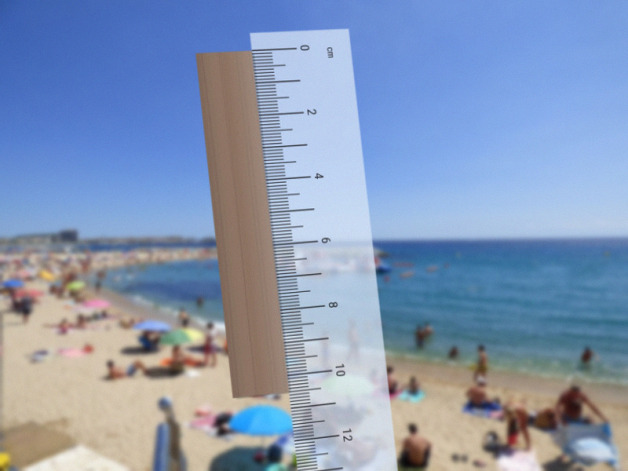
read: 10.5 cm
